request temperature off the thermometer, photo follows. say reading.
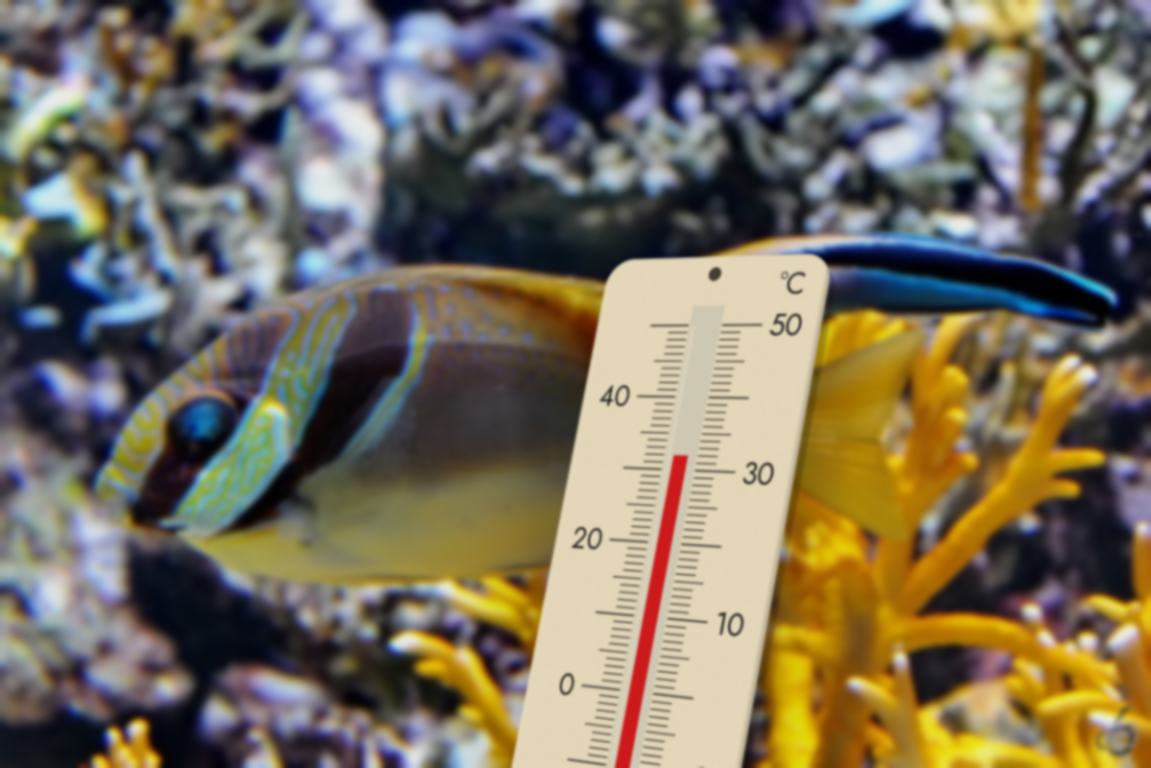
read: 32 °C
